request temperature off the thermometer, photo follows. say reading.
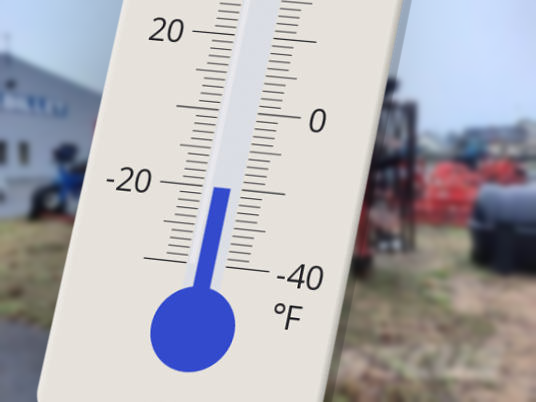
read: -20 °F
